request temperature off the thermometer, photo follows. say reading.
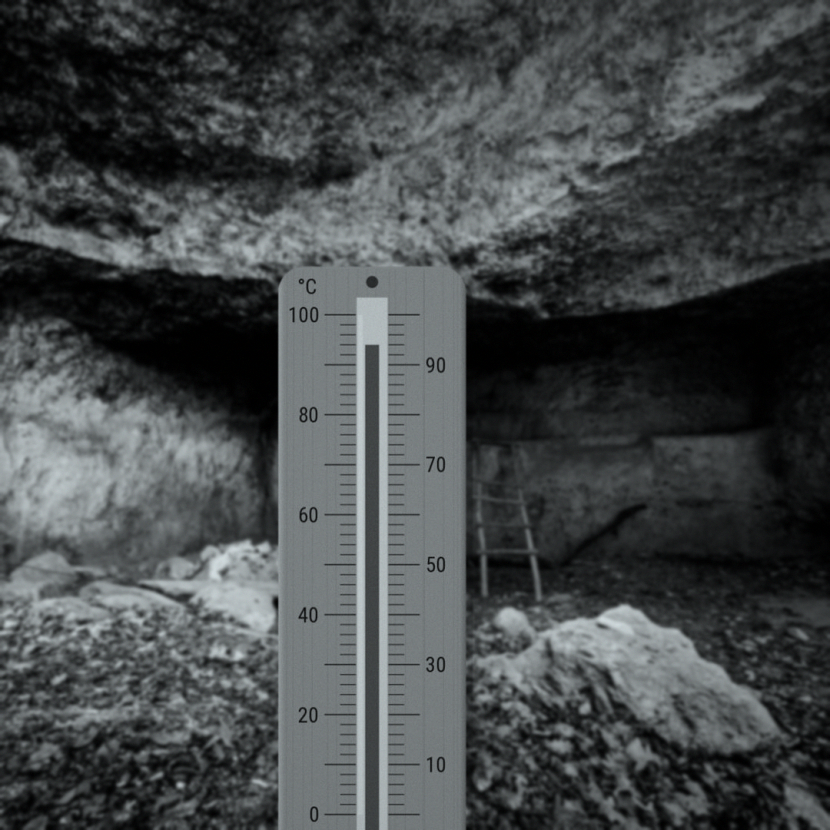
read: 94 °C
